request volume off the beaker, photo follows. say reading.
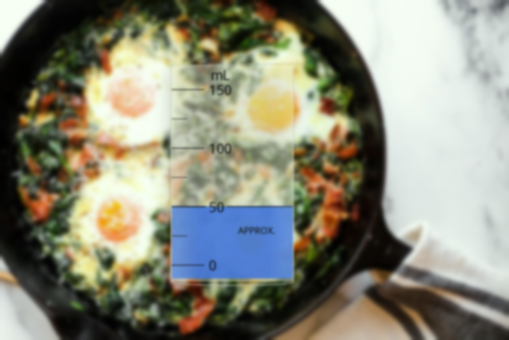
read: 50 mL
